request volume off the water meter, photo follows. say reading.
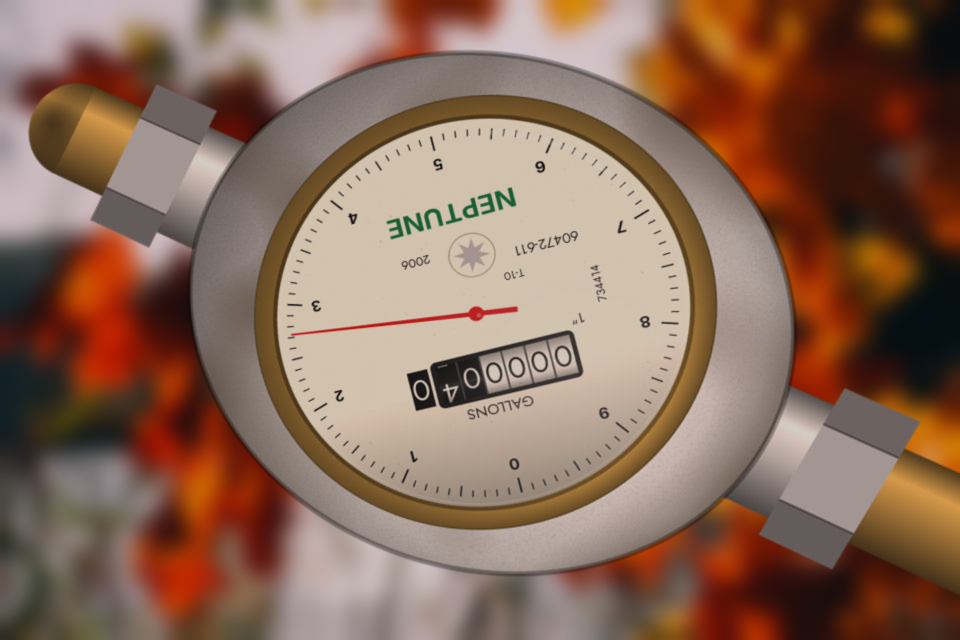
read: 42.7 gal
